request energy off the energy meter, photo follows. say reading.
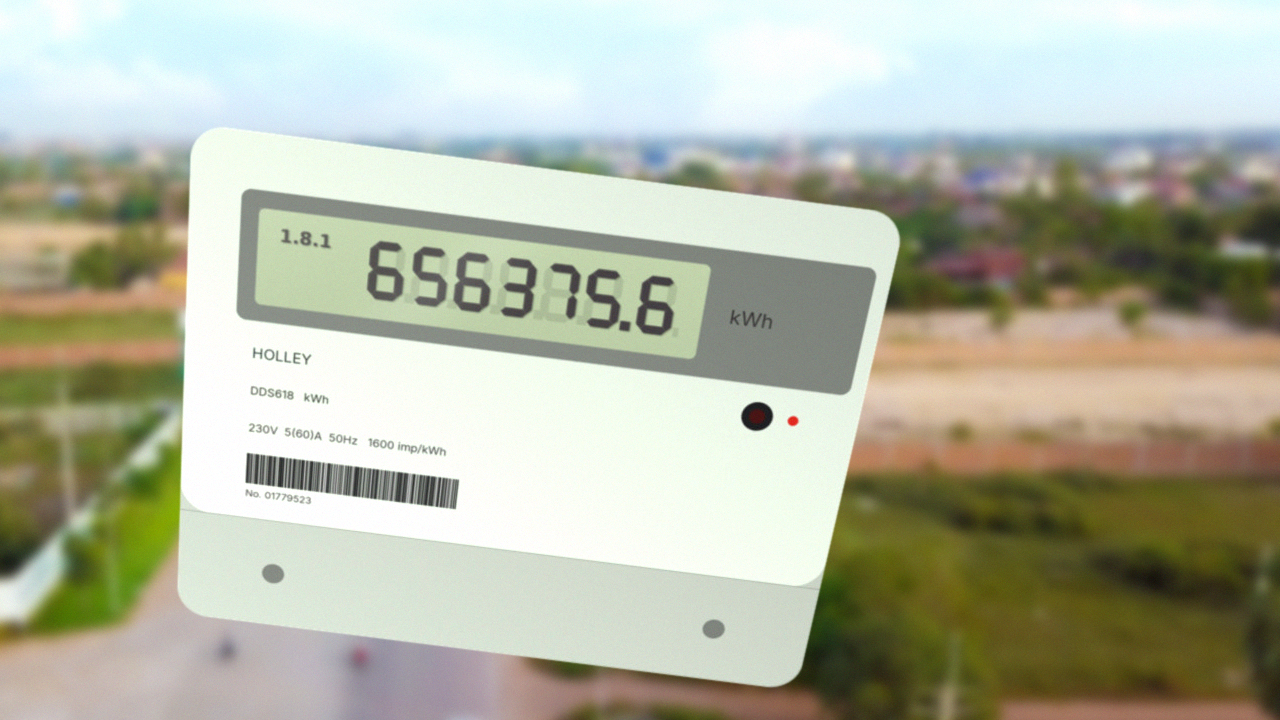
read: 656375.6 kWh
